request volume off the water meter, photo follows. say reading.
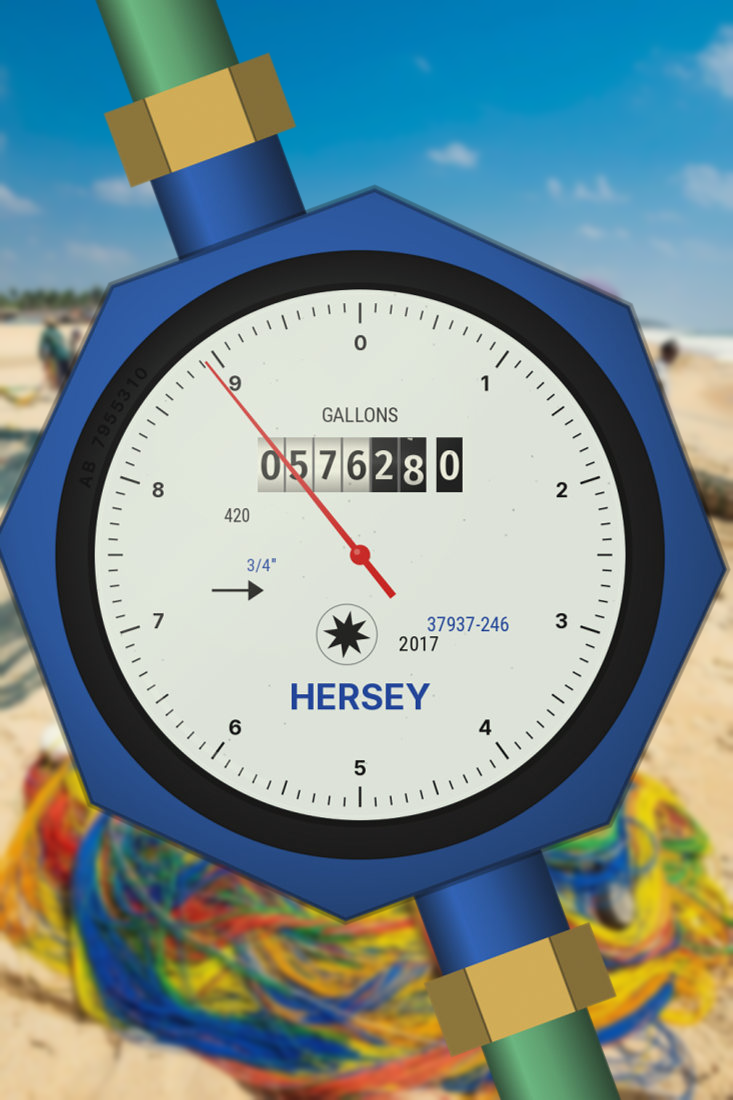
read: 576278.9 gal
